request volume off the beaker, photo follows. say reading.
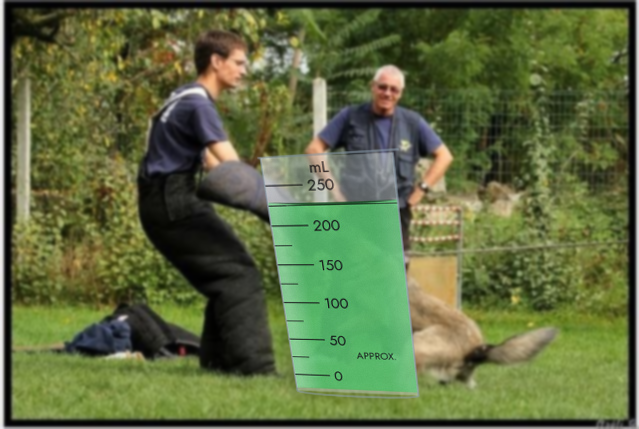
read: 225 mL
